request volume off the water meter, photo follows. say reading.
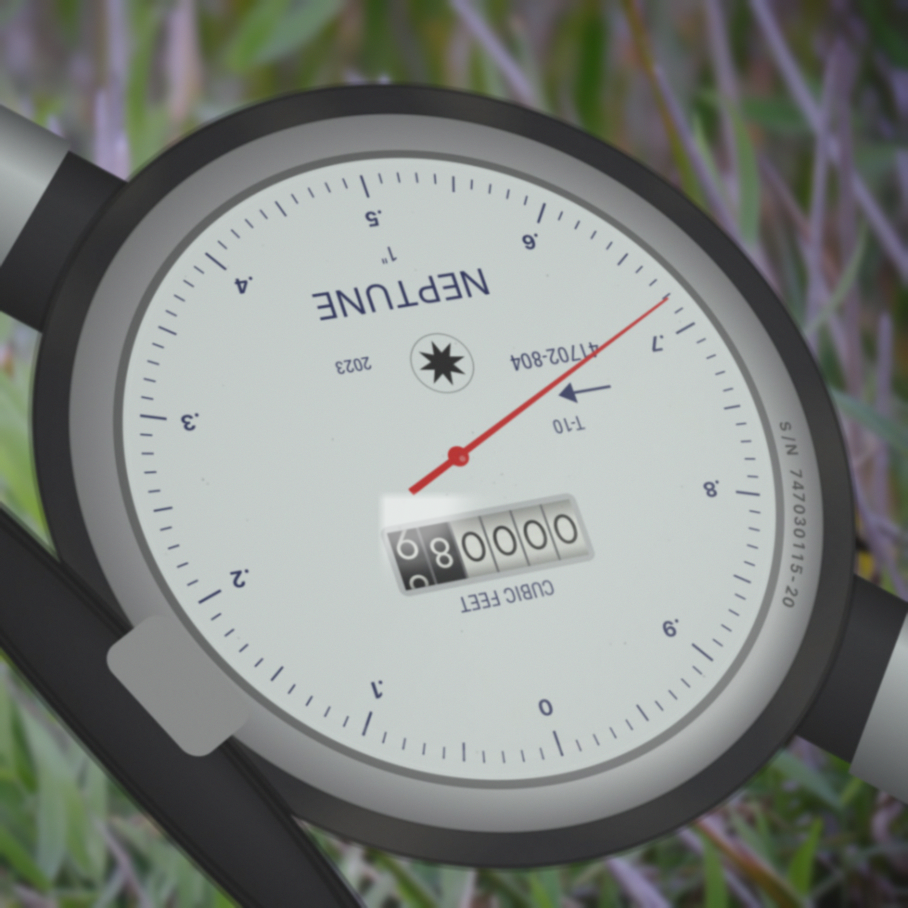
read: 88.68 ft³
